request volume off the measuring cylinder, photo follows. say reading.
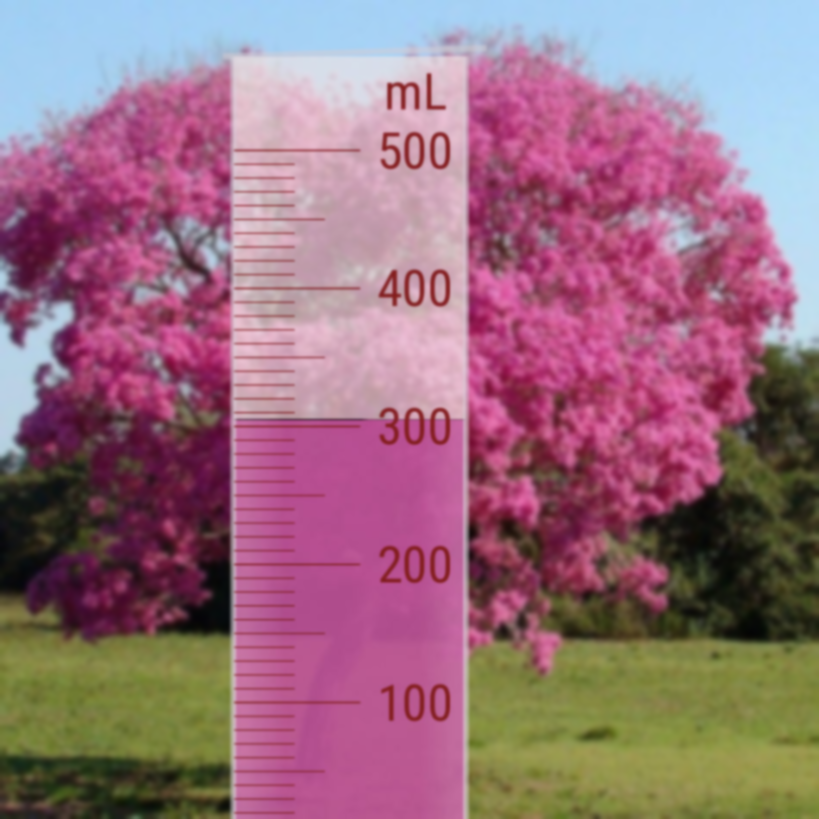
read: 305 mL
